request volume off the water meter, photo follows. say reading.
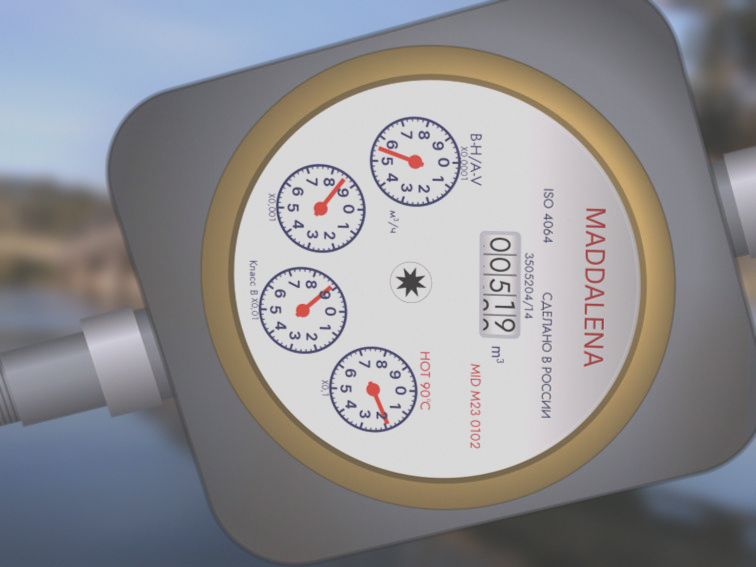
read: 519.1885 m³
